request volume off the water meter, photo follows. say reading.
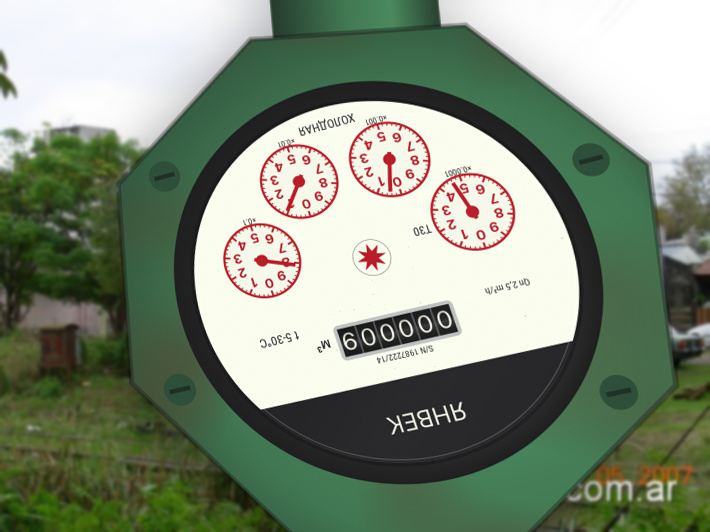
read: 9.8104 m³
